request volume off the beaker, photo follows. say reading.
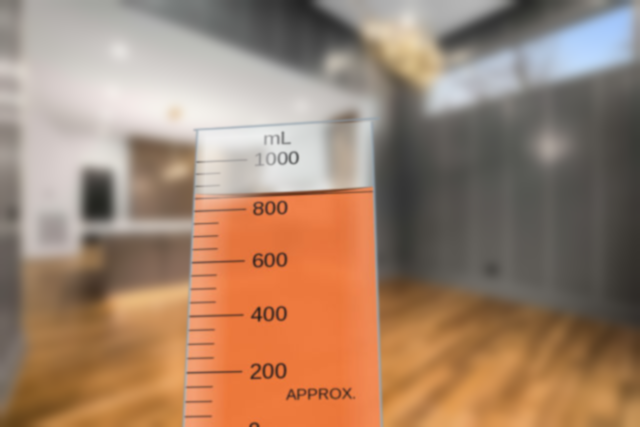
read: 850 mL
